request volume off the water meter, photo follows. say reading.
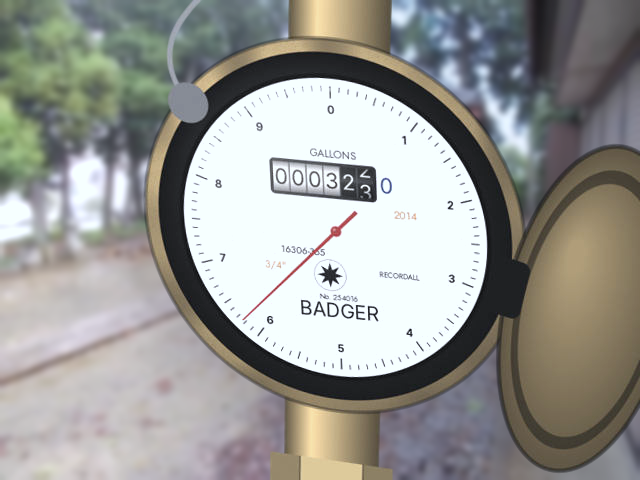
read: 3226.2 gal
